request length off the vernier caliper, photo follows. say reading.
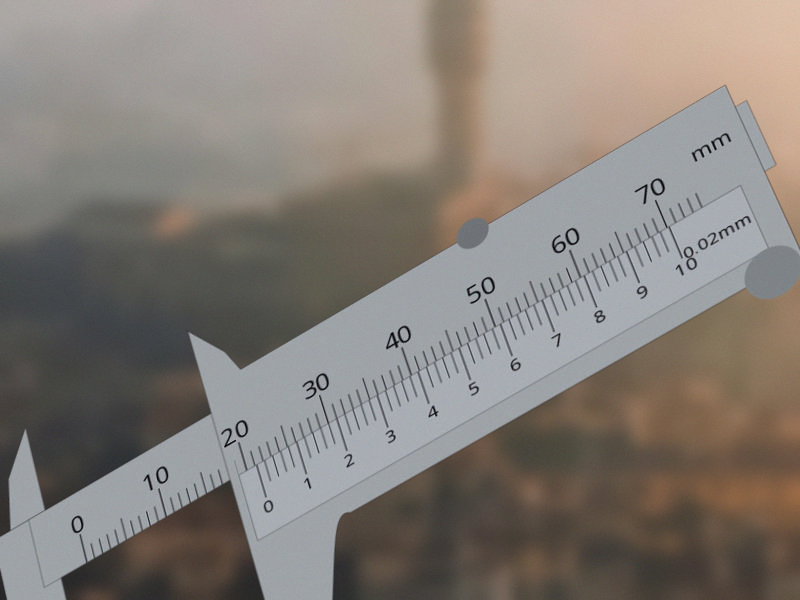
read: 21.2 mm
